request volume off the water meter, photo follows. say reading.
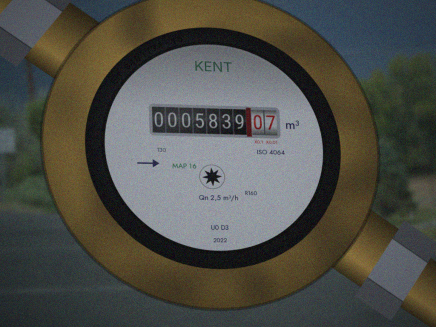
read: 5839.07 m³
